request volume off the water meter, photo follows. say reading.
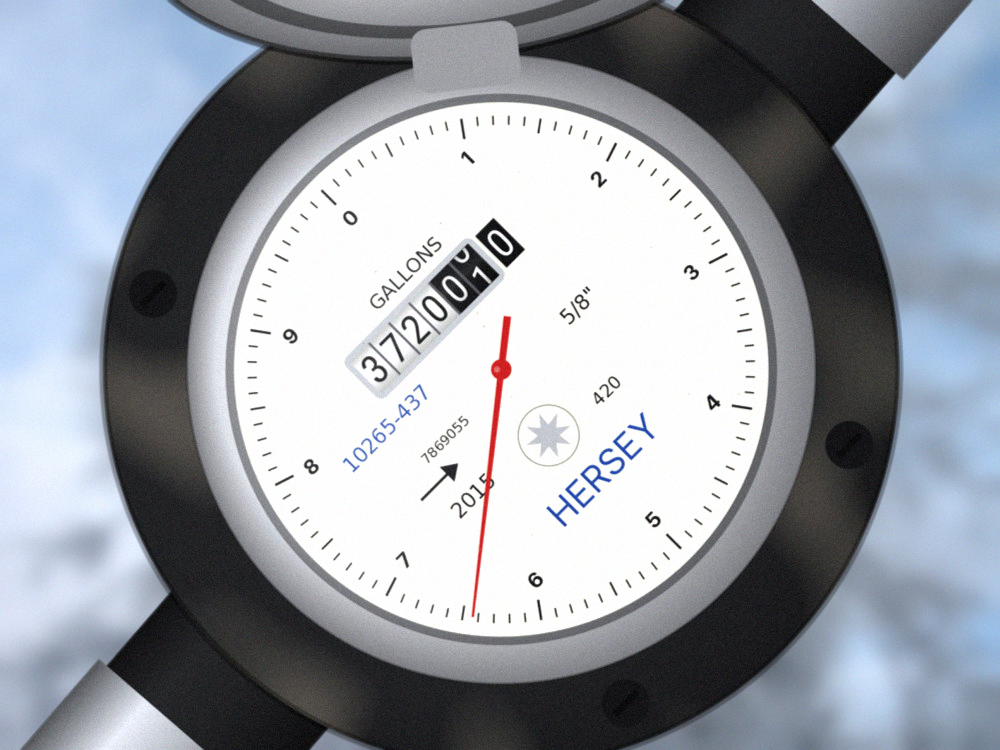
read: 3720006.4 gal
